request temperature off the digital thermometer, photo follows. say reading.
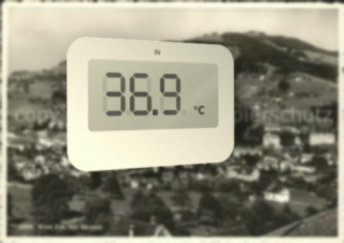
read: 36.9 °C
